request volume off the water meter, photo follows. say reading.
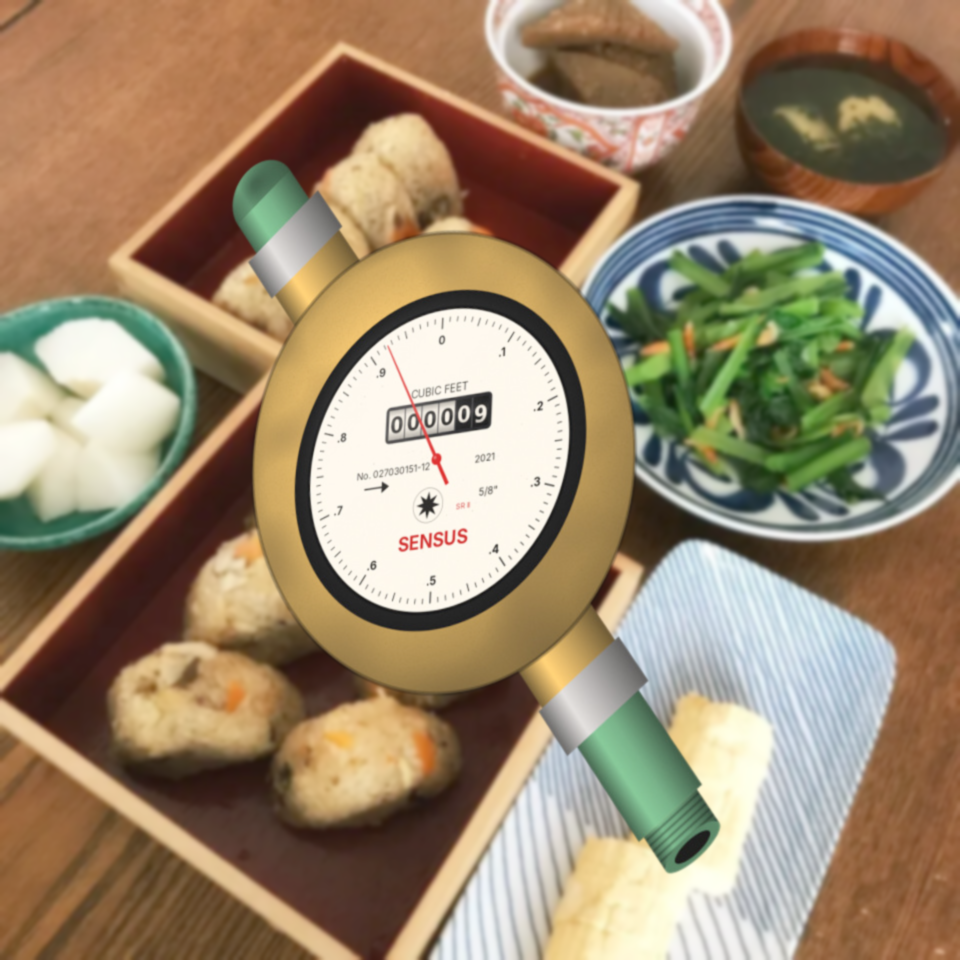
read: 8.92 ft³
